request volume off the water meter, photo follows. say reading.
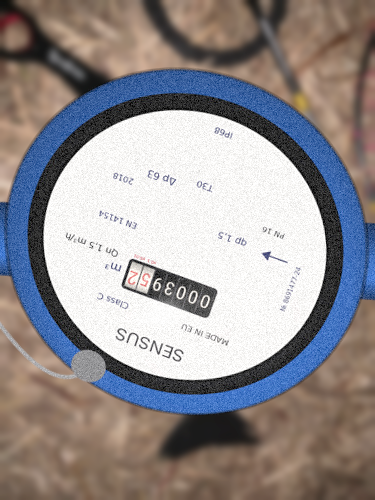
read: 39.52 m³
